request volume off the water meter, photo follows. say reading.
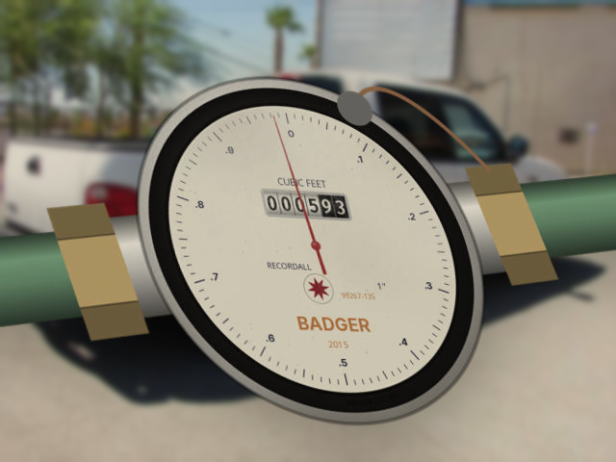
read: 592.98 ft³
